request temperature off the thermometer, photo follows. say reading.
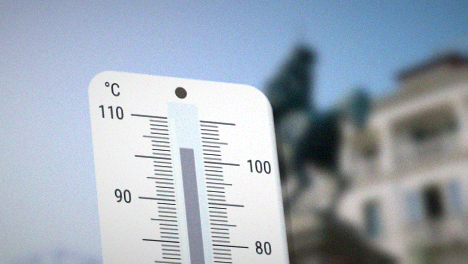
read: 103 °C
